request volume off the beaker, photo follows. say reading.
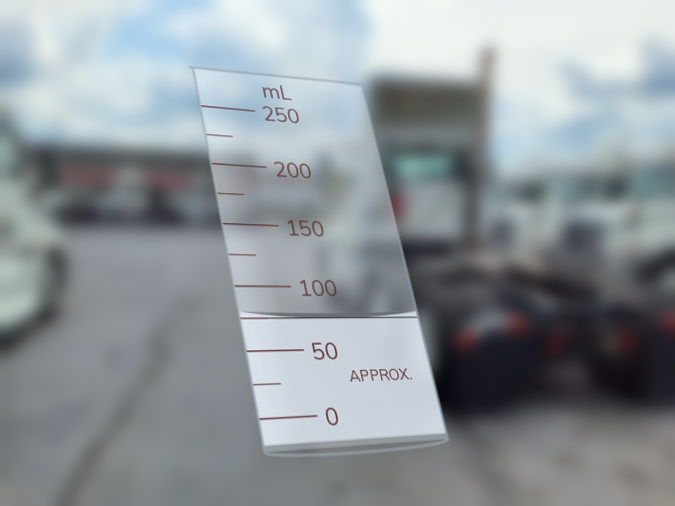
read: 75 mL
